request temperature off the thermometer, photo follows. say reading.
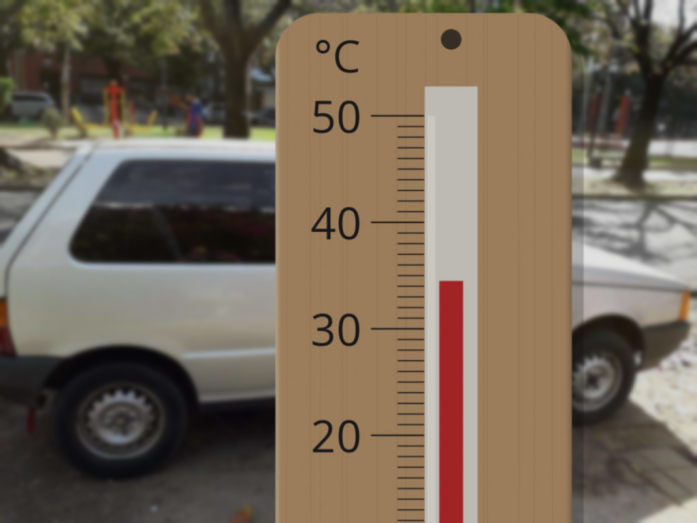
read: 34.5 °C
